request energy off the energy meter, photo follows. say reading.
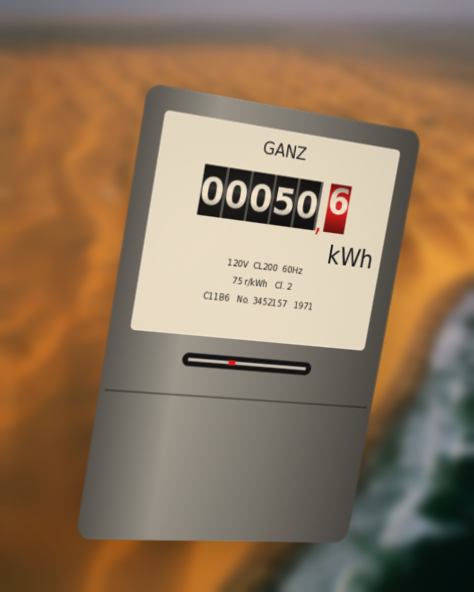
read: 50.6 kWh
